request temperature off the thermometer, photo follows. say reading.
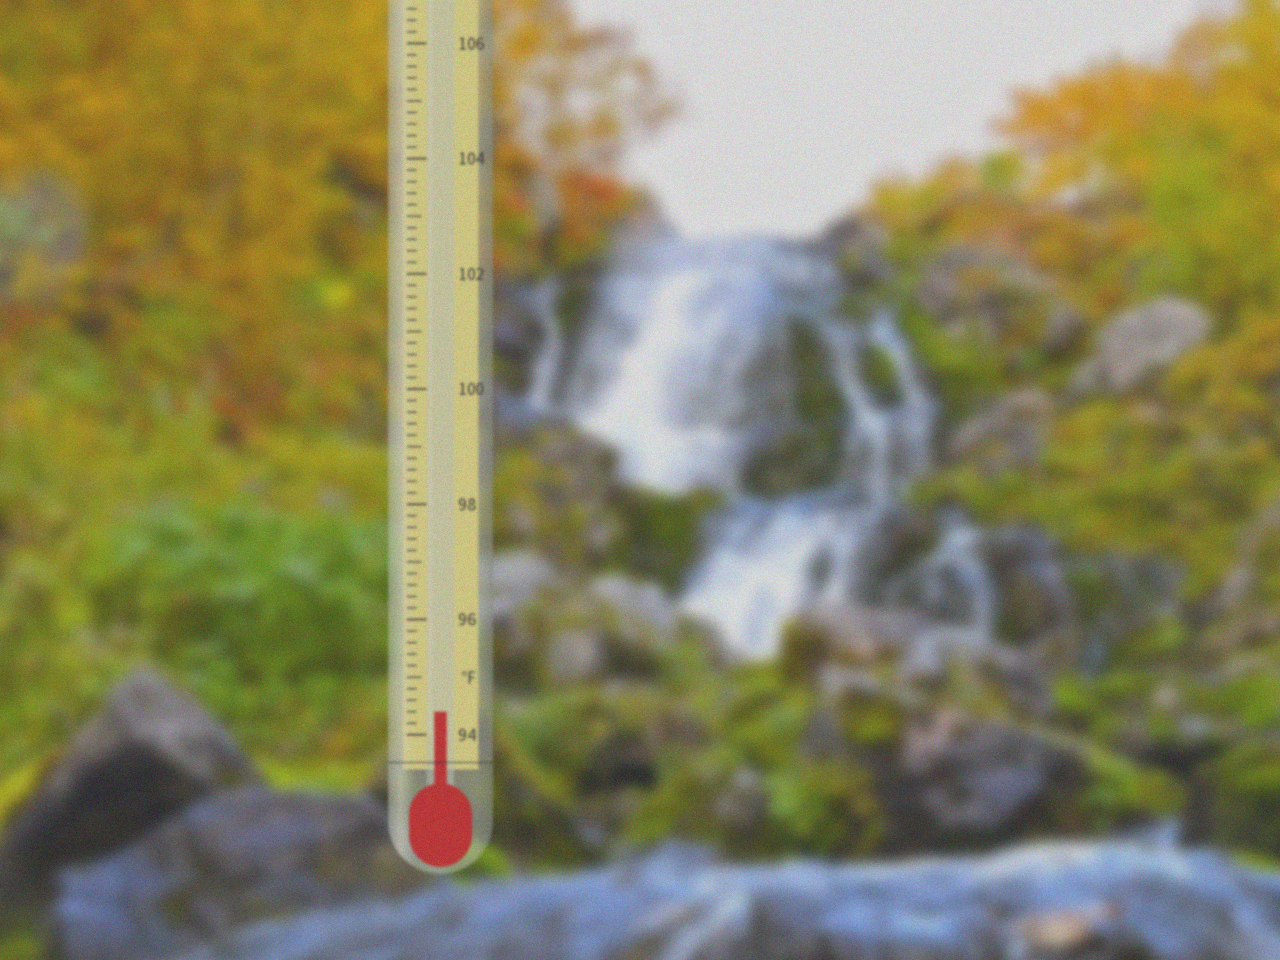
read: 94.4 °F
